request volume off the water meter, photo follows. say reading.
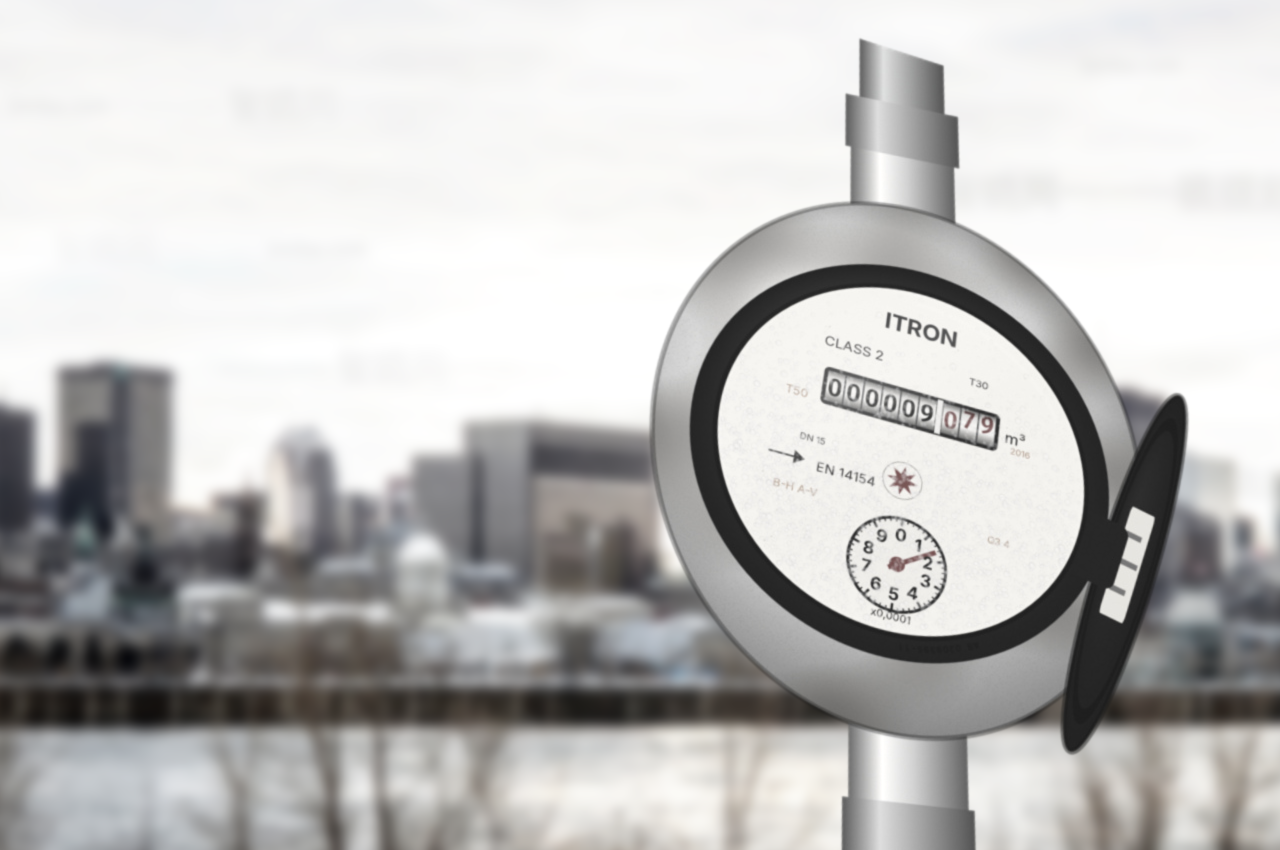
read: 9.0791 m³
